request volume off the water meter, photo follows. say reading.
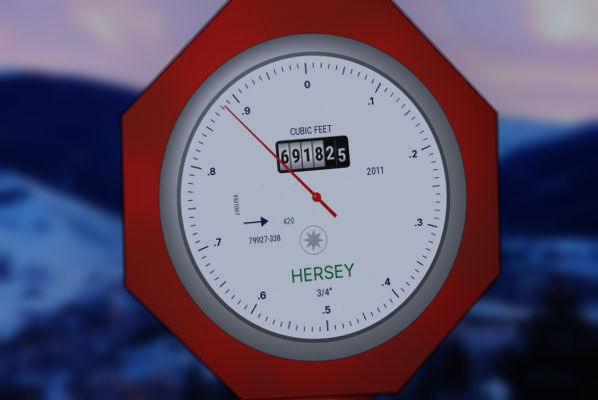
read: 691824.88 ft³
